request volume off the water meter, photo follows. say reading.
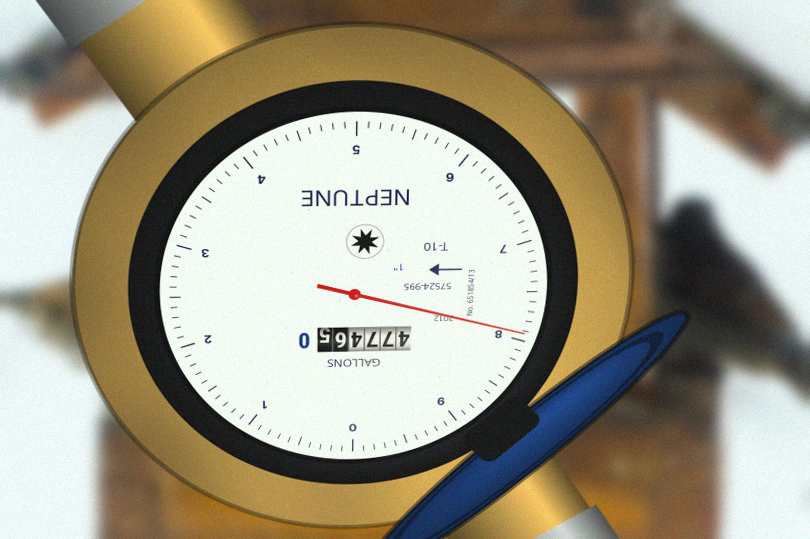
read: 4774647.9 gal
